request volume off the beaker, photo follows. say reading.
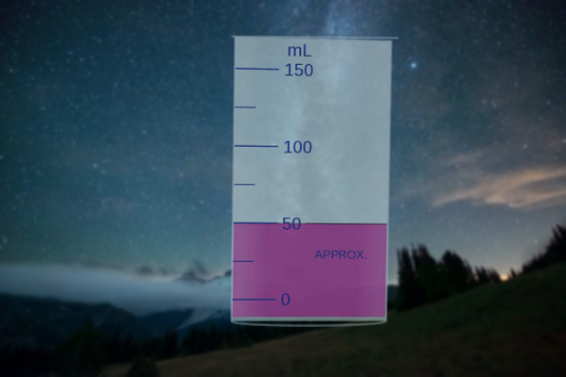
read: 50 mL
